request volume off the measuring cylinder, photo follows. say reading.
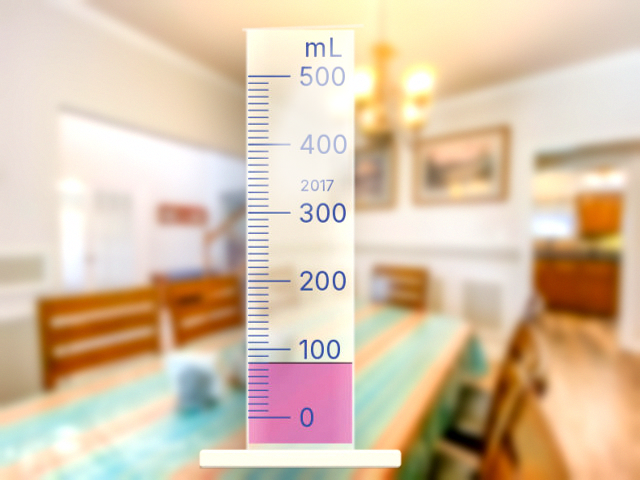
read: 80 mL
